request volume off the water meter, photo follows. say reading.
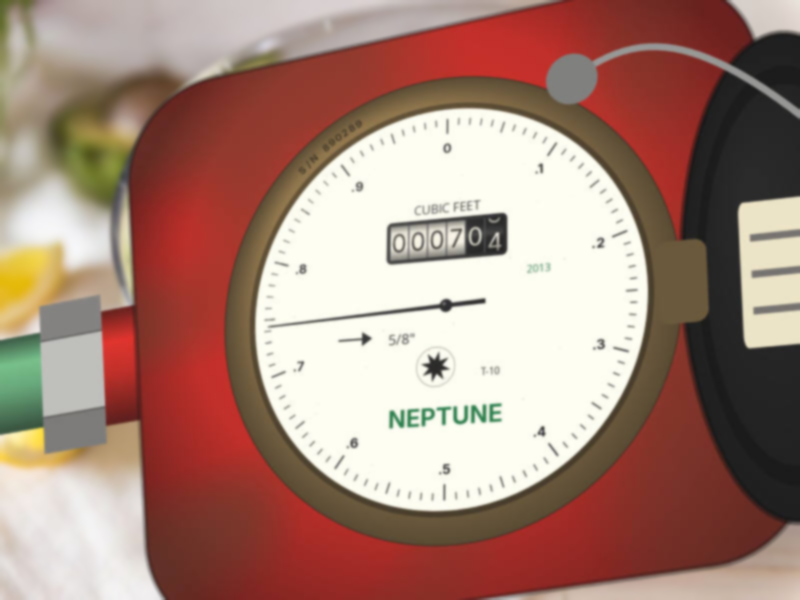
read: 703.74 ft³
